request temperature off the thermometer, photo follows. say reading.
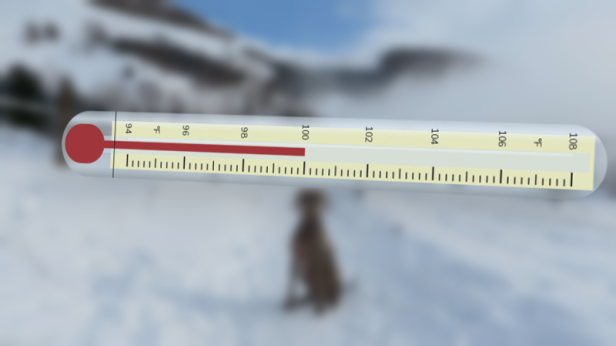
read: 100 °F
